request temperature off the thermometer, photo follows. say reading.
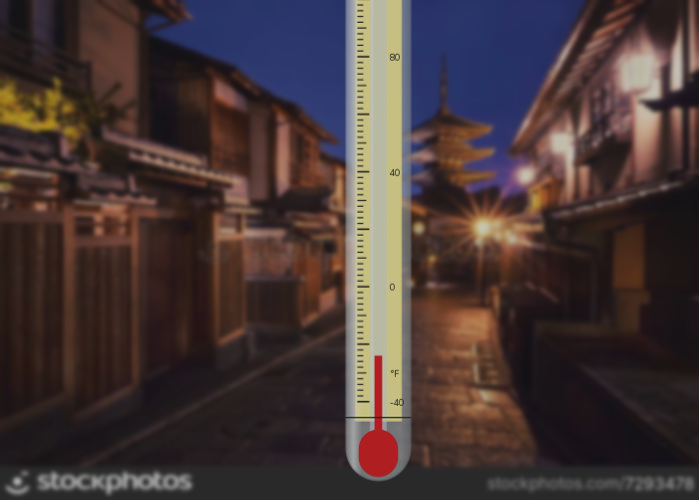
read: -24 °F
